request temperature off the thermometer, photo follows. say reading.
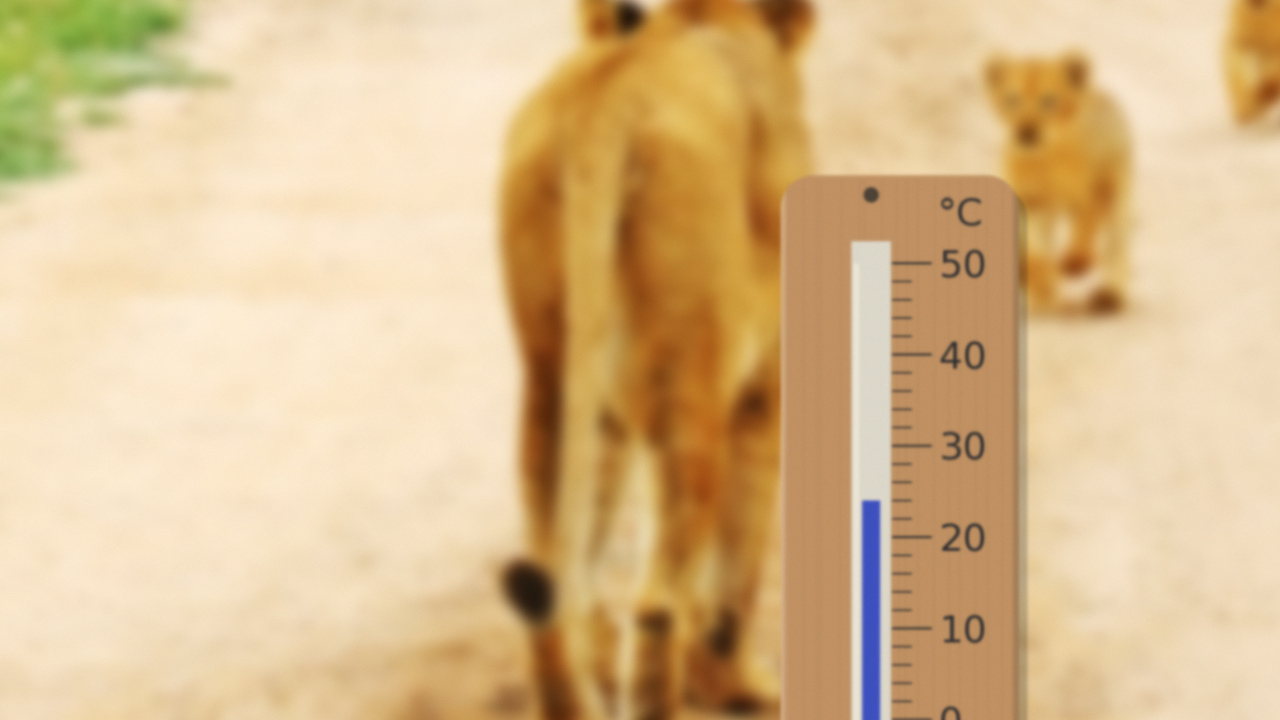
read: 24 °C
